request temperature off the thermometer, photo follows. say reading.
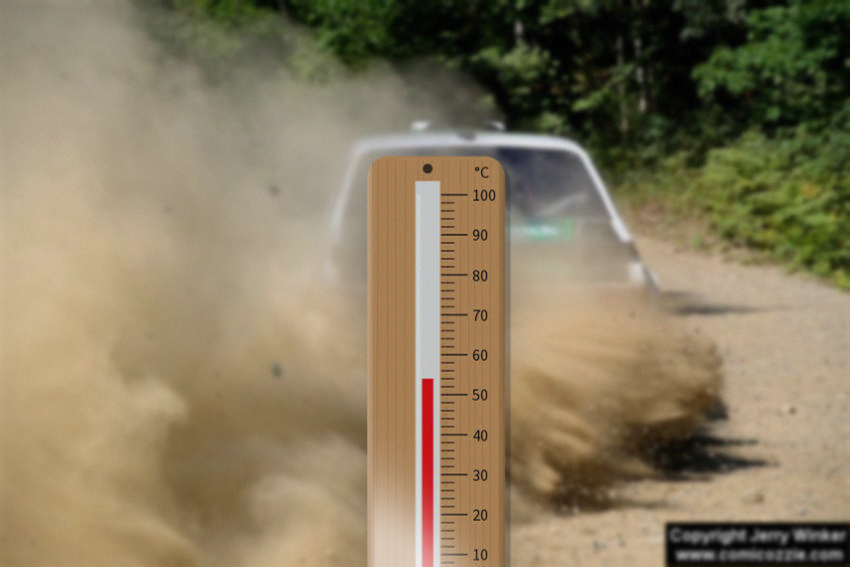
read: 54 °C
